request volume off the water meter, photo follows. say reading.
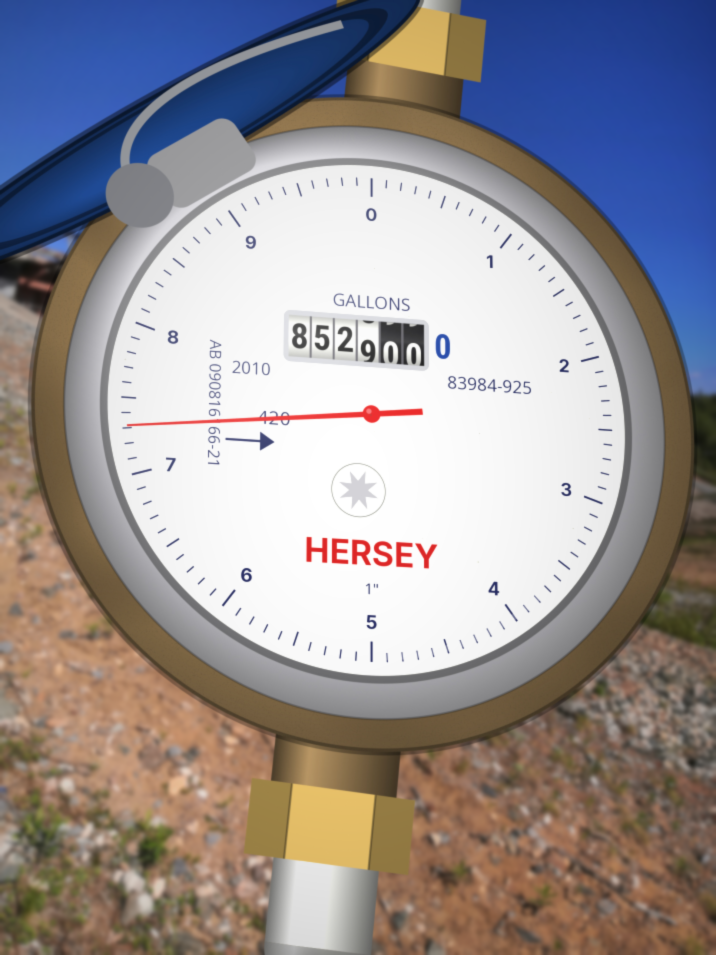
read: 8528997.3 gal
